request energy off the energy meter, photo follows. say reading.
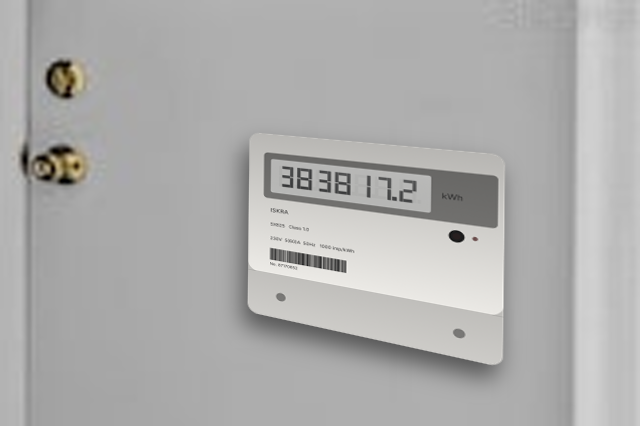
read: 383817.2 kWh
